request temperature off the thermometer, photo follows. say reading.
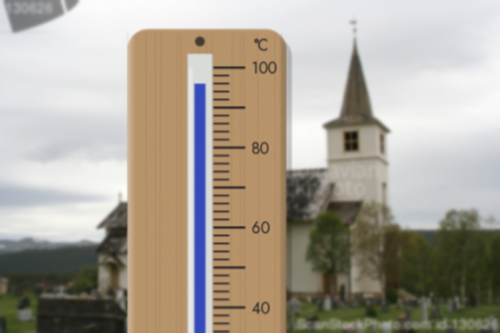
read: 96 °C
